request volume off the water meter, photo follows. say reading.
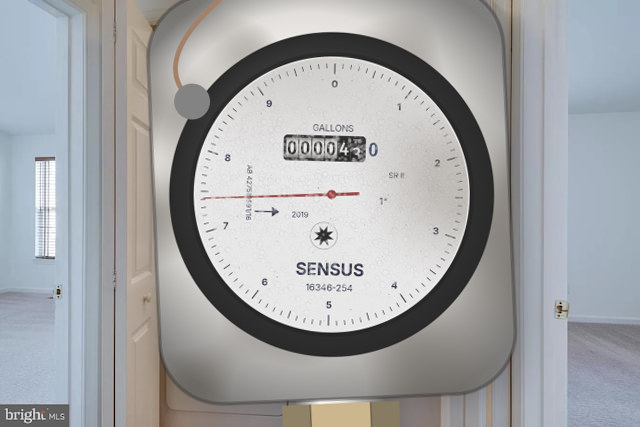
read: 427.4 gal
